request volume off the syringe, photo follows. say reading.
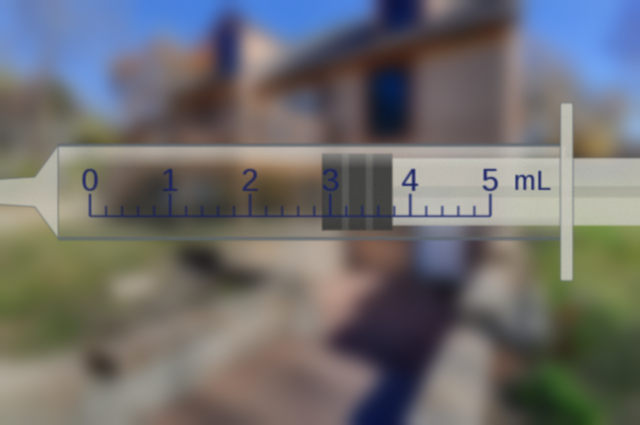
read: 2.9 mL
